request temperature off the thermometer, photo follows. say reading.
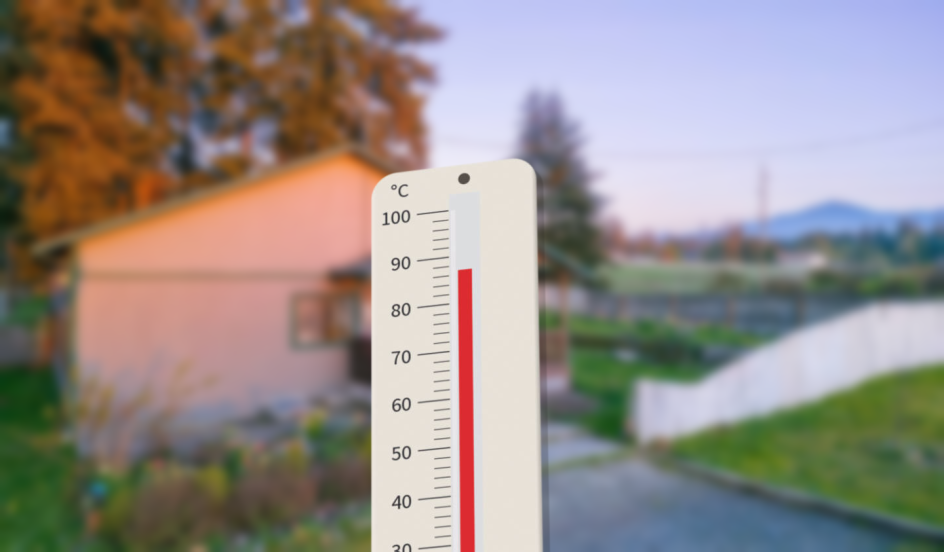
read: 87 °C
